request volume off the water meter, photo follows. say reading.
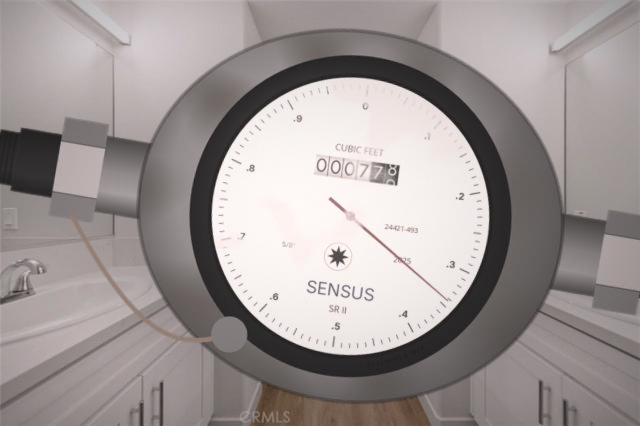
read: 778.34 ft³
